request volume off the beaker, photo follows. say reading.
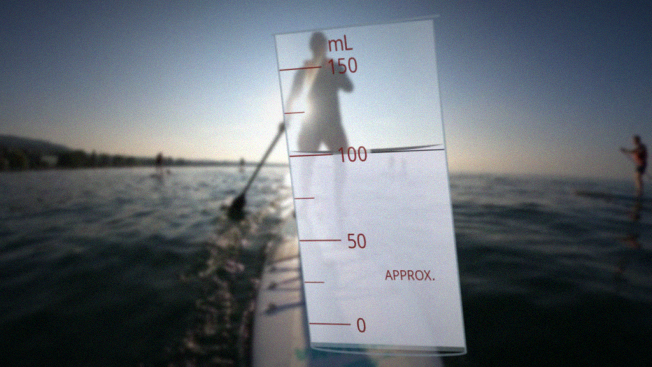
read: 100 mL
